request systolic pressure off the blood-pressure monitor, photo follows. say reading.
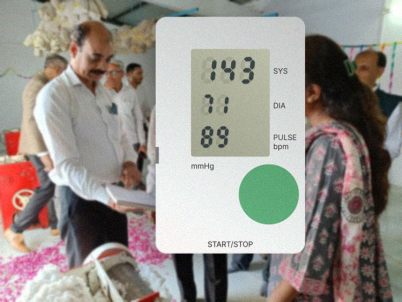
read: 143 mmHg
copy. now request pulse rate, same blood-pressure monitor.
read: 89 bpm
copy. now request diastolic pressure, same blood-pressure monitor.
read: 71 mmHg
